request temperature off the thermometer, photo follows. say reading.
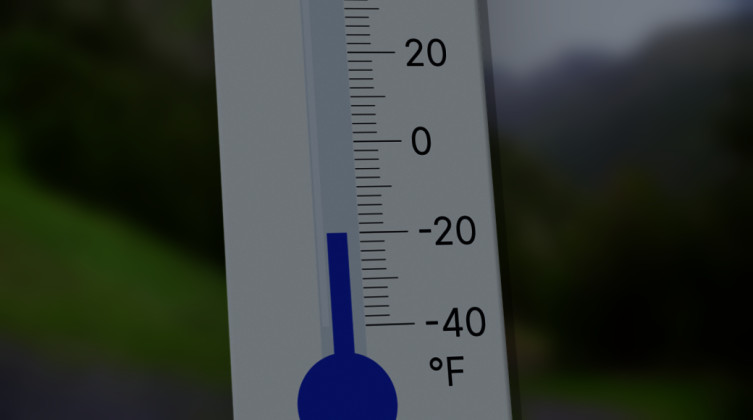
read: -20 °F
